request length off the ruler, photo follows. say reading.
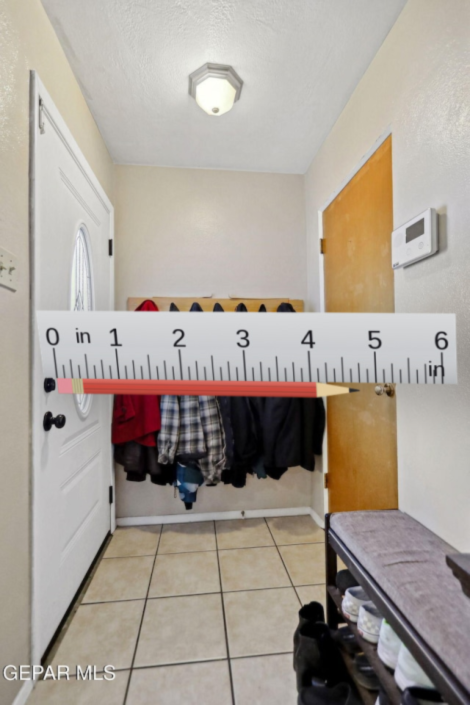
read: 4.75 in
